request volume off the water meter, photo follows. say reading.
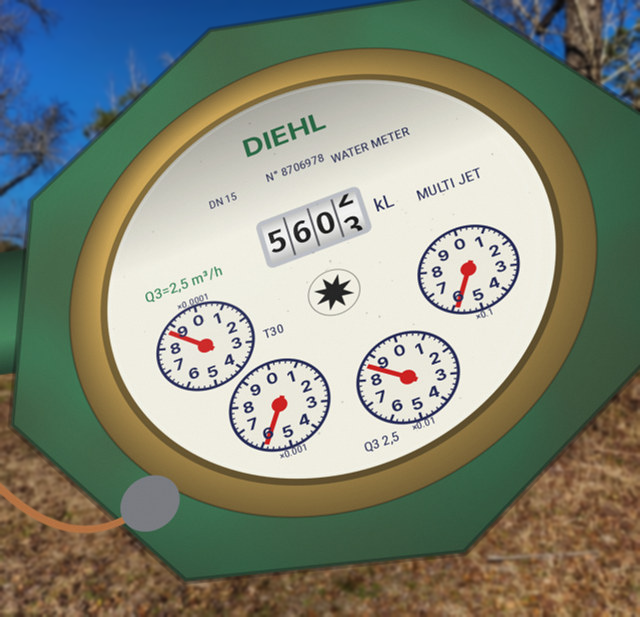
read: 5602.5858 kL
